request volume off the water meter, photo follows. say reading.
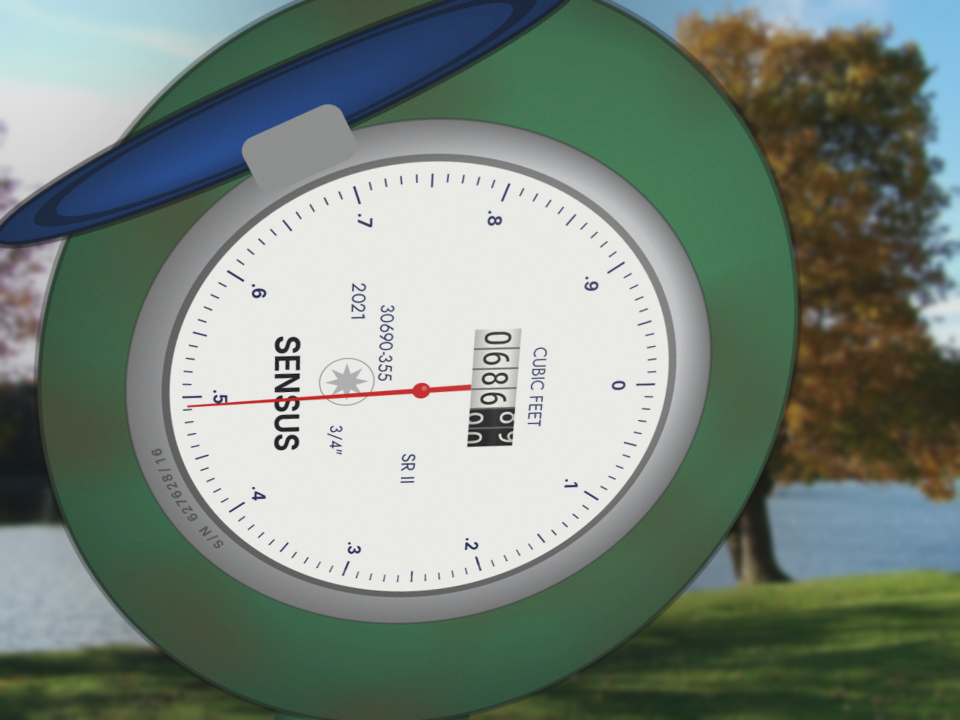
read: 68689.49 ft³
